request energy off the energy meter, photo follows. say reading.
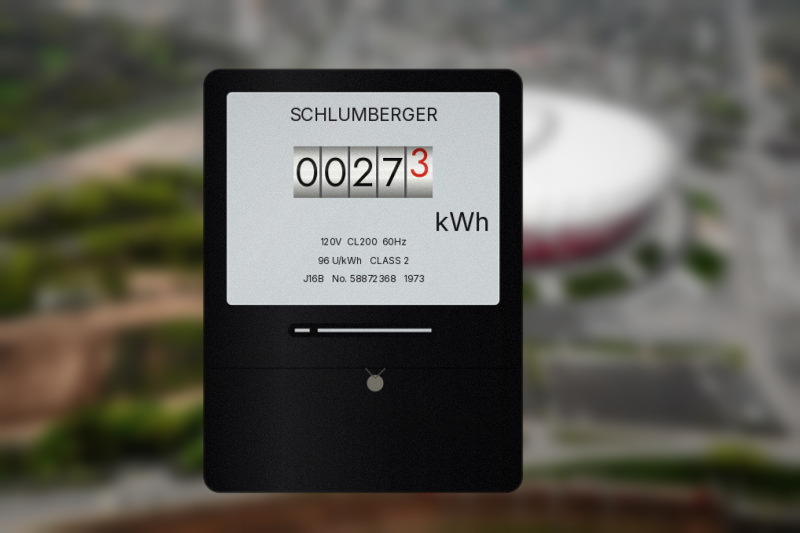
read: 27.3 kWh
